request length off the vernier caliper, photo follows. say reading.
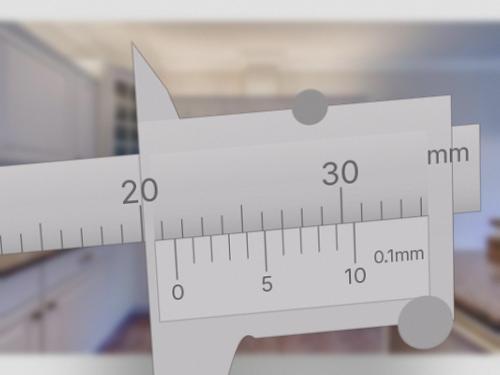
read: 21.6 mm
